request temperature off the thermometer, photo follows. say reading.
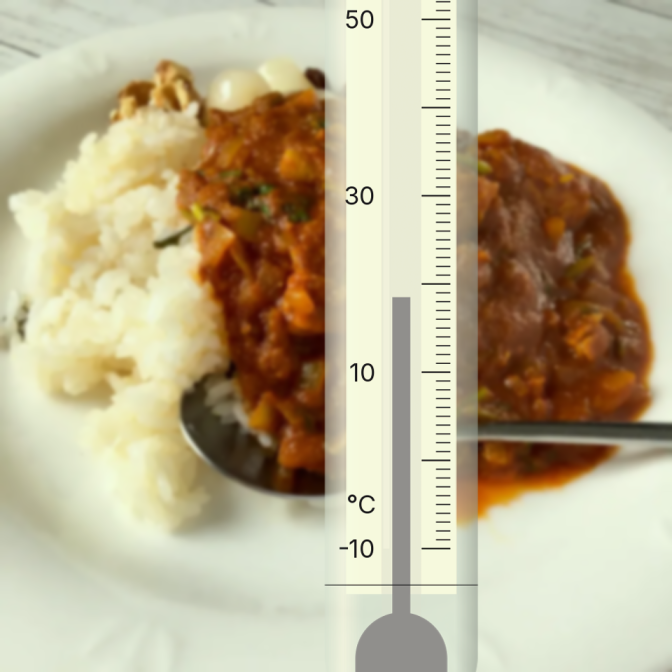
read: 18.5 °C
